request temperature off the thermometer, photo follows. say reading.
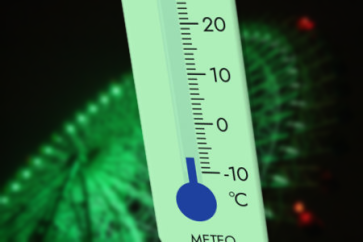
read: -7 °C
